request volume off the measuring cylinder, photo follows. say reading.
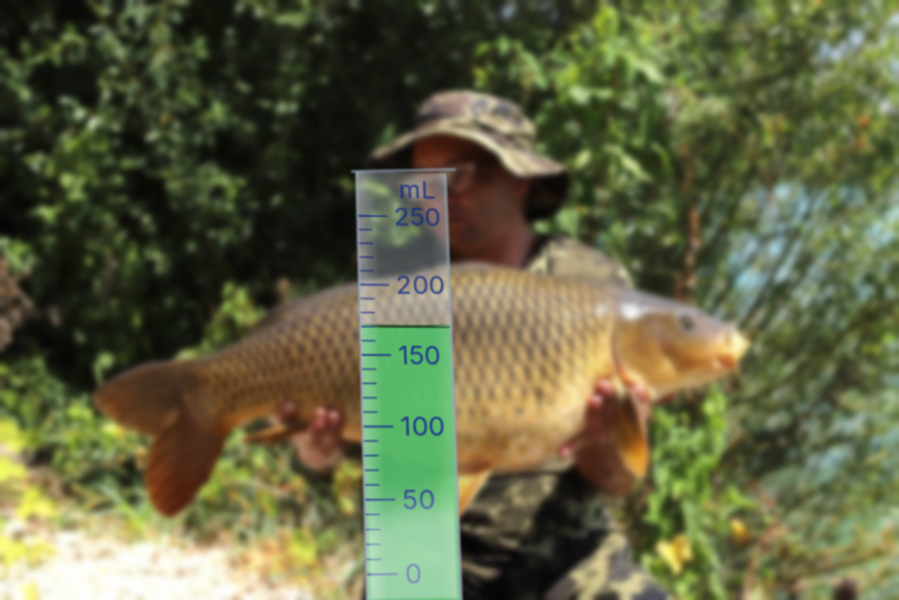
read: 170 mL
